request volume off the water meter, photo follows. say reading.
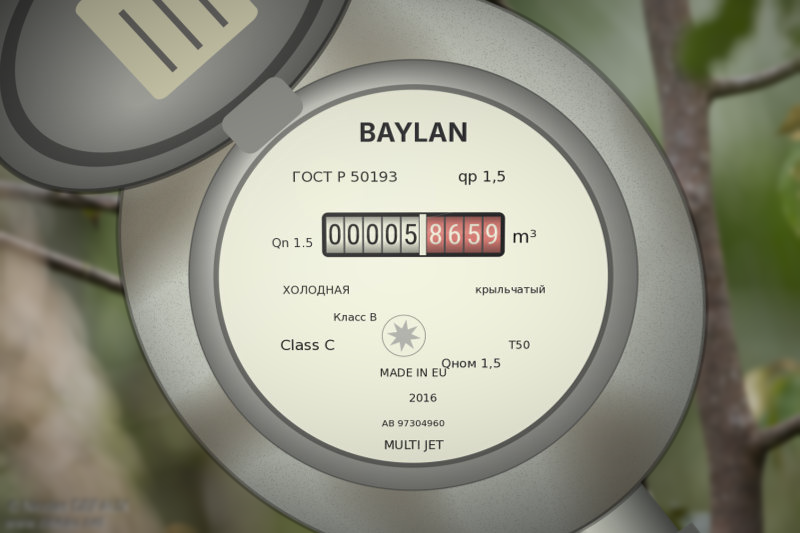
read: 5.8659 m³
